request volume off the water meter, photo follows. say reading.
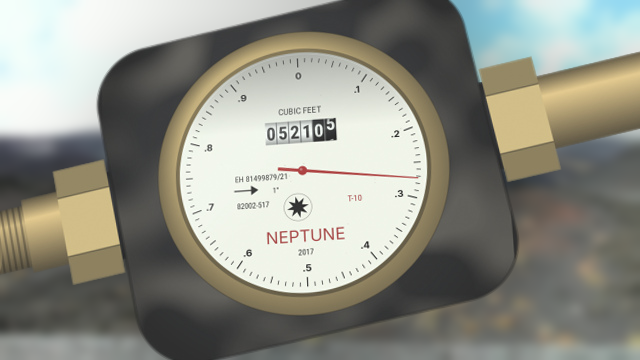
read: 52105.27 ft³
